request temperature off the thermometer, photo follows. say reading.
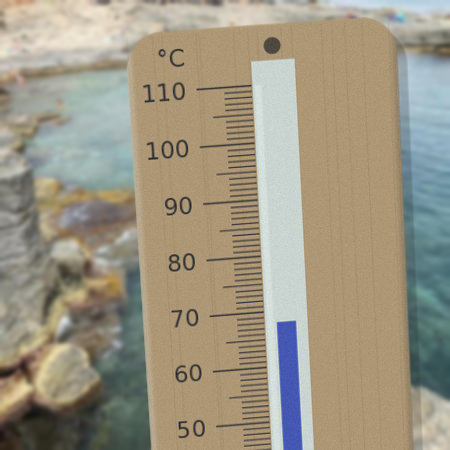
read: 68 °C
